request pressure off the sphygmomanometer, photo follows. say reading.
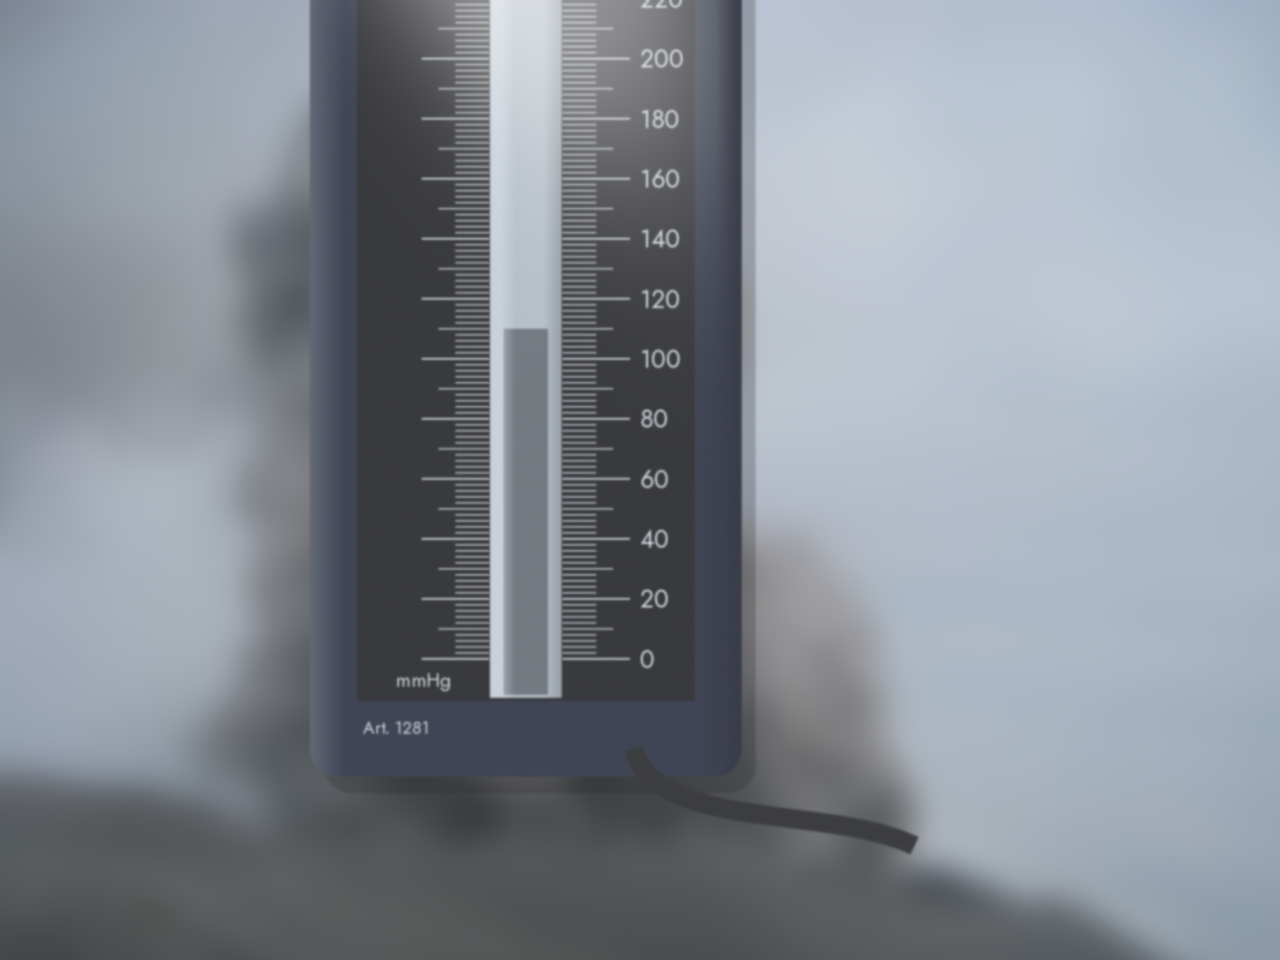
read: 110 mmHg
